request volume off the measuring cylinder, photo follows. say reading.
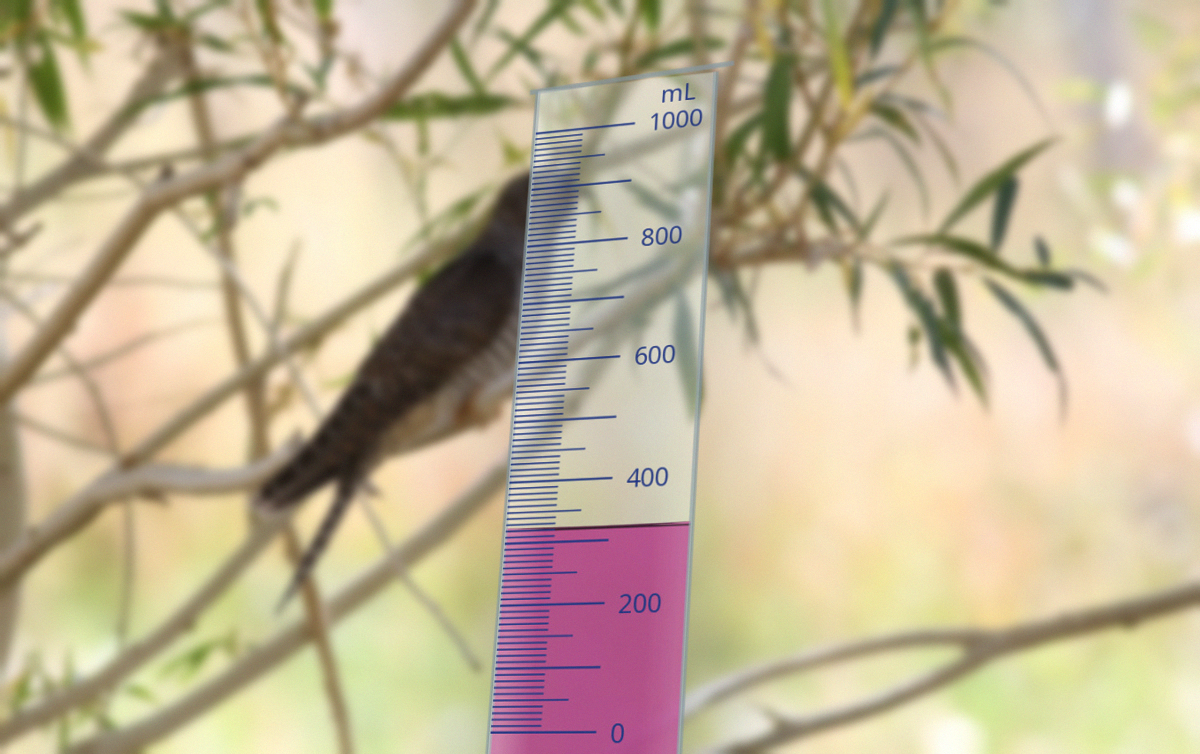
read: 320 mL
